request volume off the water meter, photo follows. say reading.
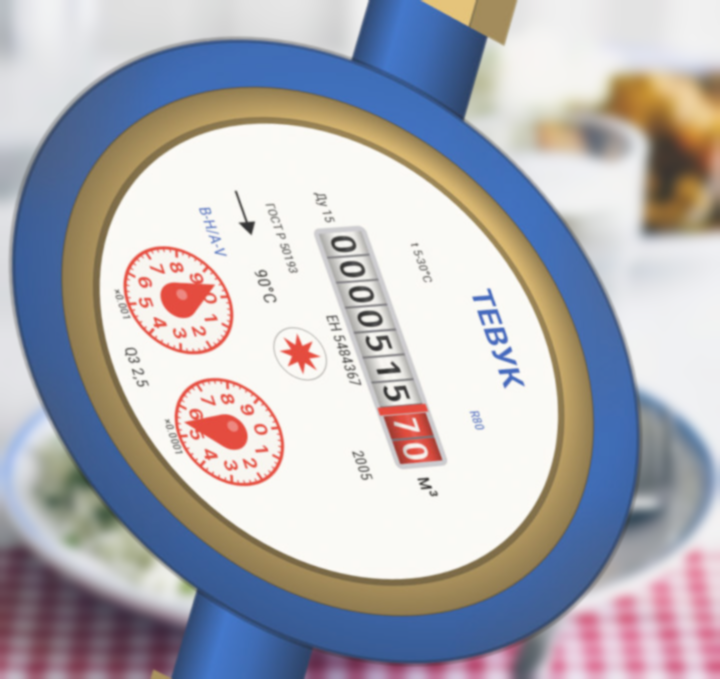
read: 515.6995 m³
